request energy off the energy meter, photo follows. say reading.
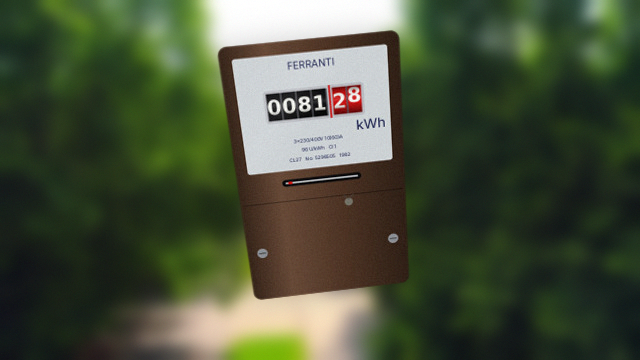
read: 81.28 kWh
